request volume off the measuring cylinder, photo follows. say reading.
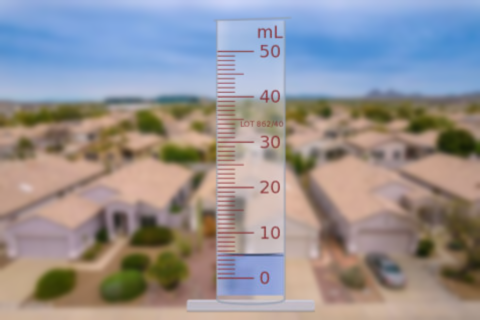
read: 5 mL
